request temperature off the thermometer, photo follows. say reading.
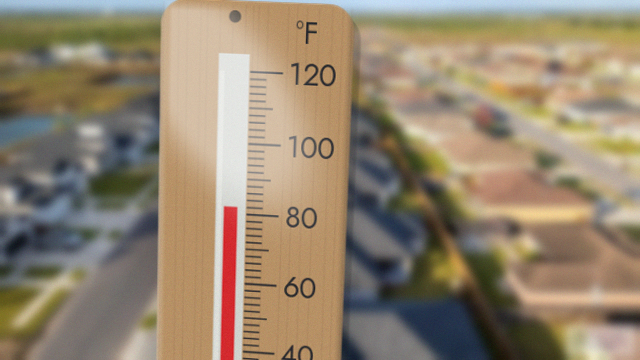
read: 82 °F
